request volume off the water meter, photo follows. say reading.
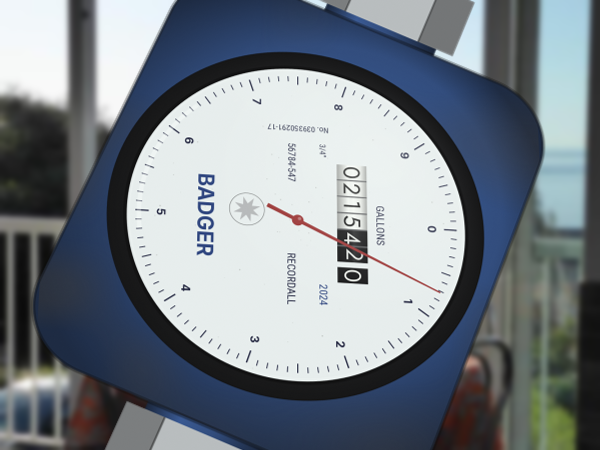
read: 215420.7 gal
